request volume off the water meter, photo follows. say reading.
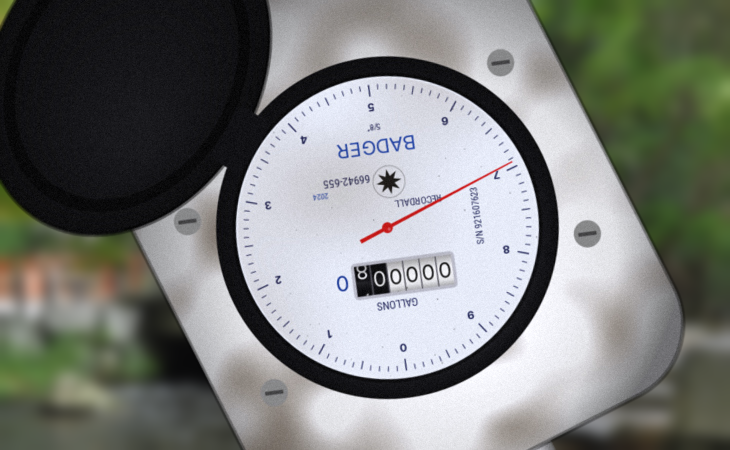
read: 76.9 gal
